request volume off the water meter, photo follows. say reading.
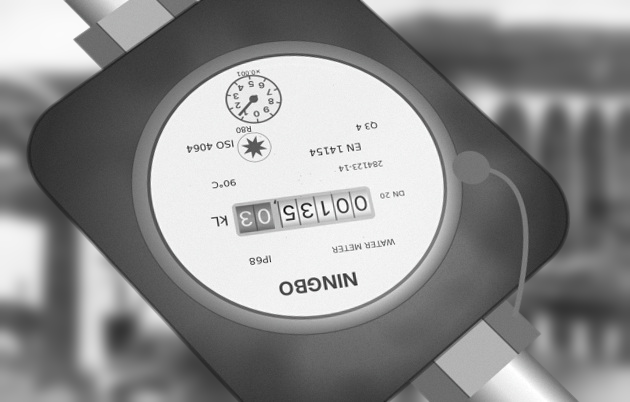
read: 135.031 kL
